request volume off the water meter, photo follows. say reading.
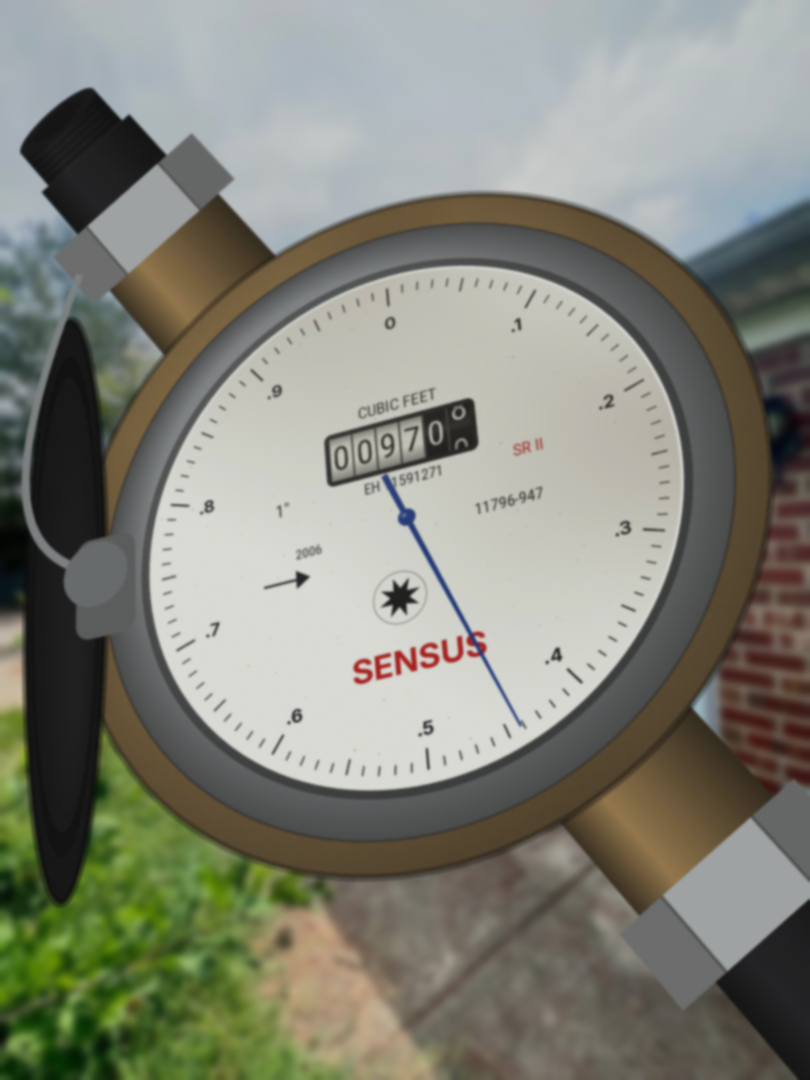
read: 9708.44 ft³
